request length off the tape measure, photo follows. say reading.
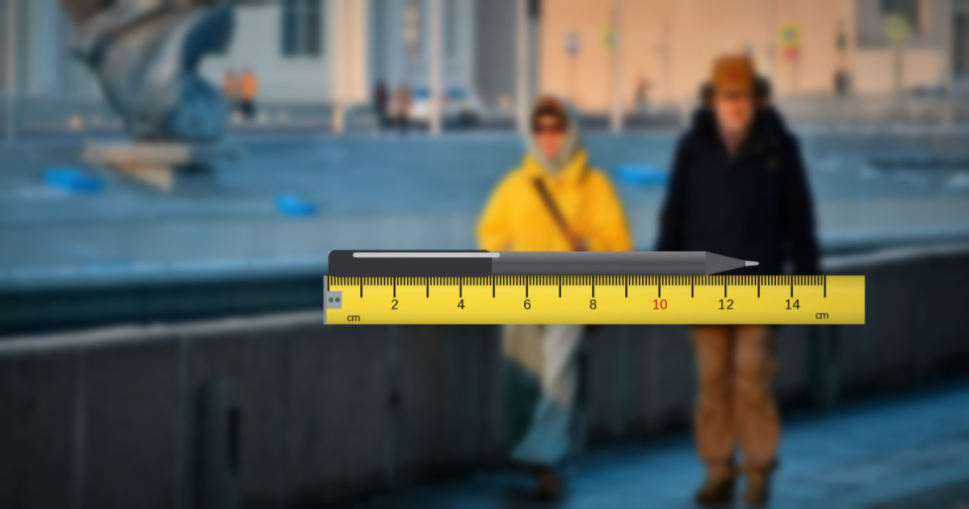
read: 13 cm
